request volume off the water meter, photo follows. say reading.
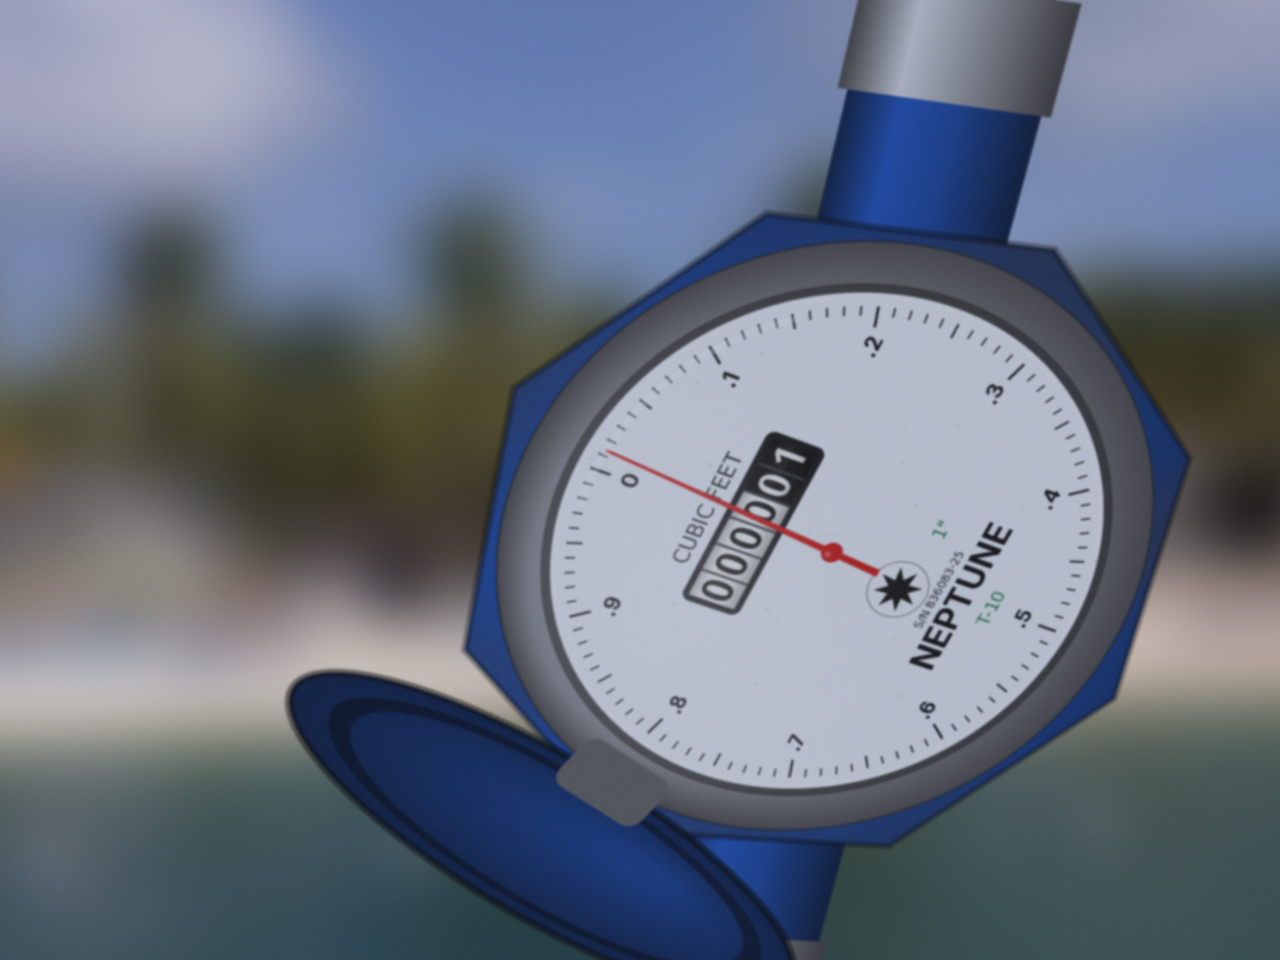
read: 1.01 ft³
